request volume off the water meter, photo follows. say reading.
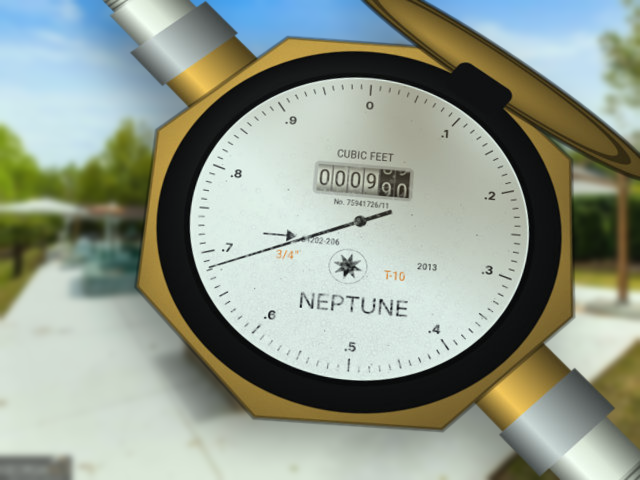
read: 989.68 ft³
